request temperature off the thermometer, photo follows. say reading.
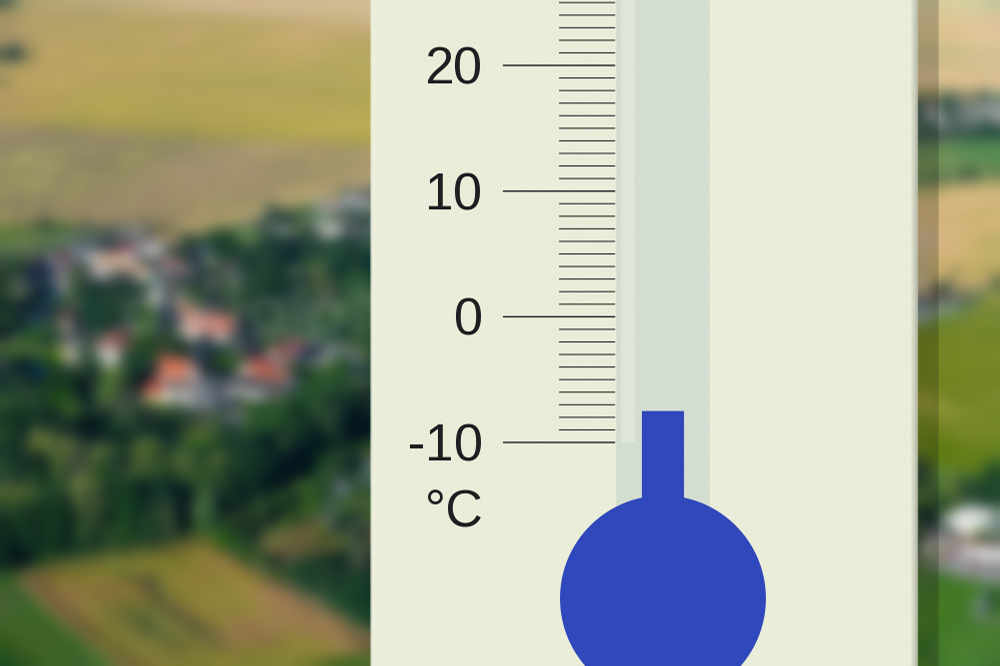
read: -7.5 °C
